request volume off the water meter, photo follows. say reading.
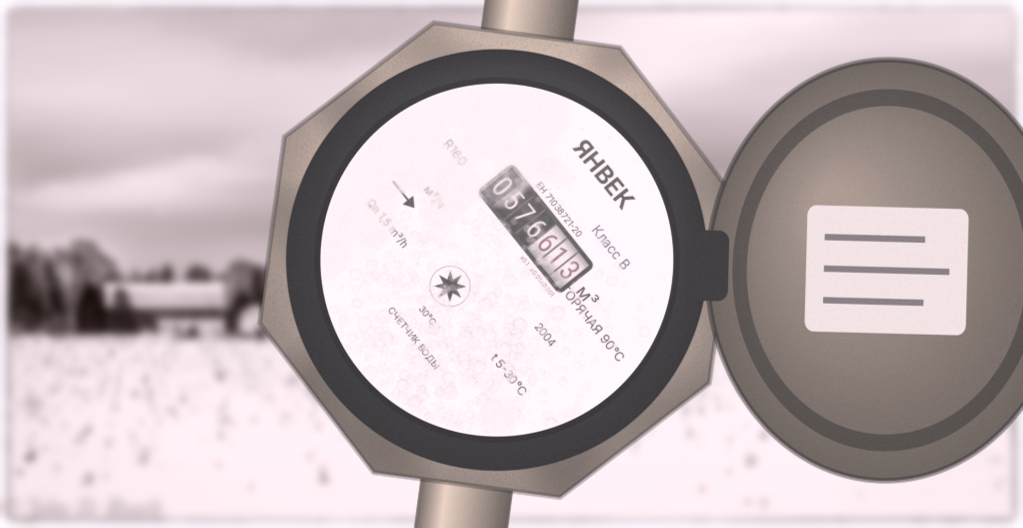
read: 576.613 m³
